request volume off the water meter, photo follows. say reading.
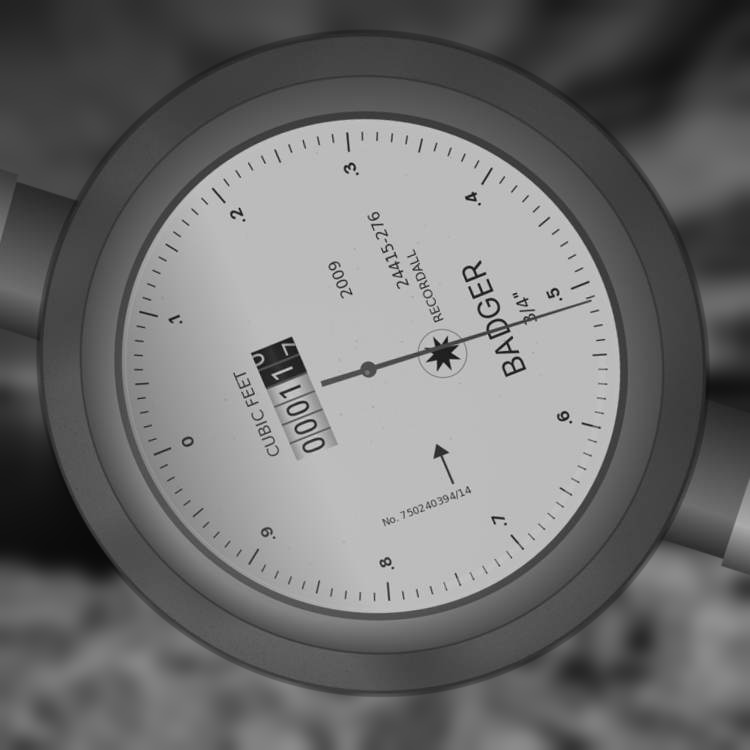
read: 116.51 ft³
